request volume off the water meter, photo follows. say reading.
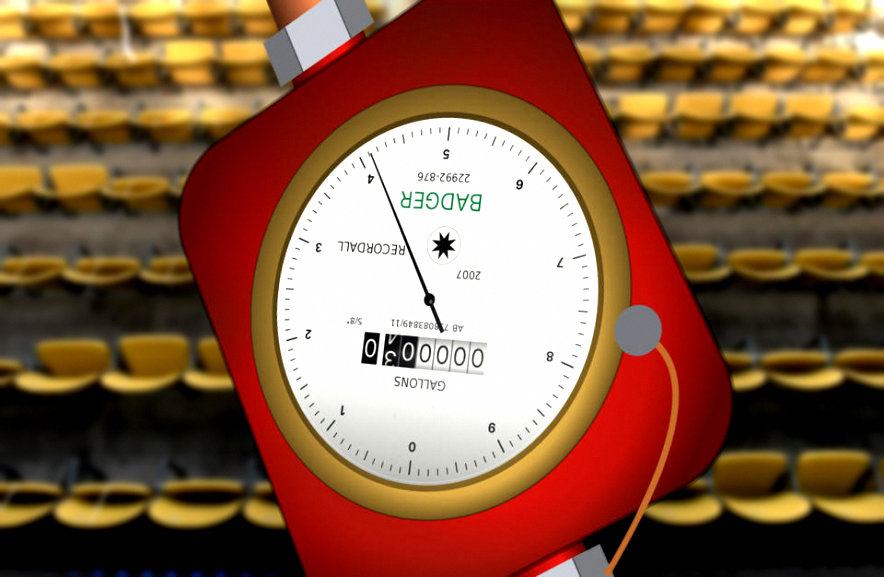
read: 34.1 gal
